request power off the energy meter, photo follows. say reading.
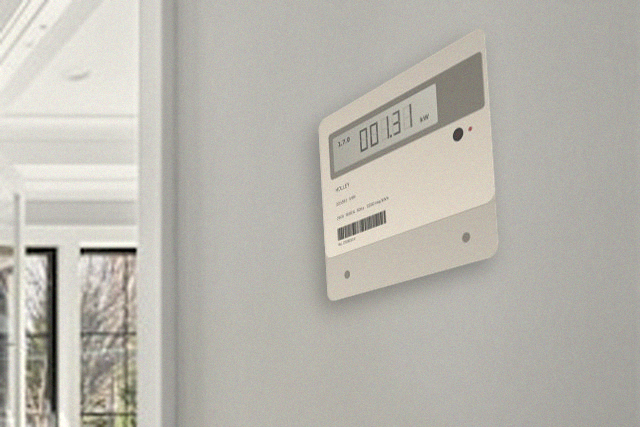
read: 1.31 kW
